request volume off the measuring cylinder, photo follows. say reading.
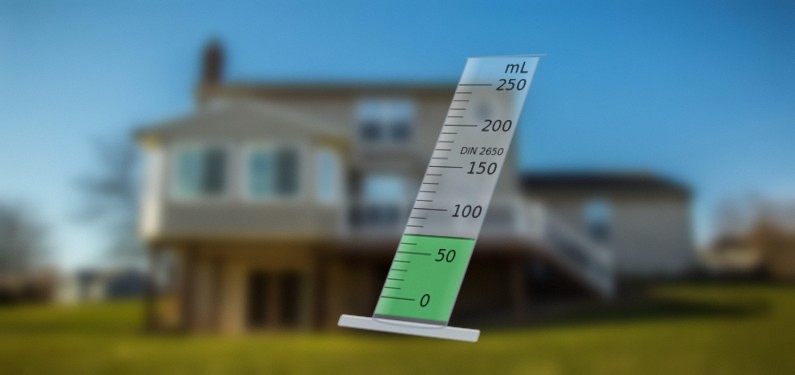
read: 70 mL
